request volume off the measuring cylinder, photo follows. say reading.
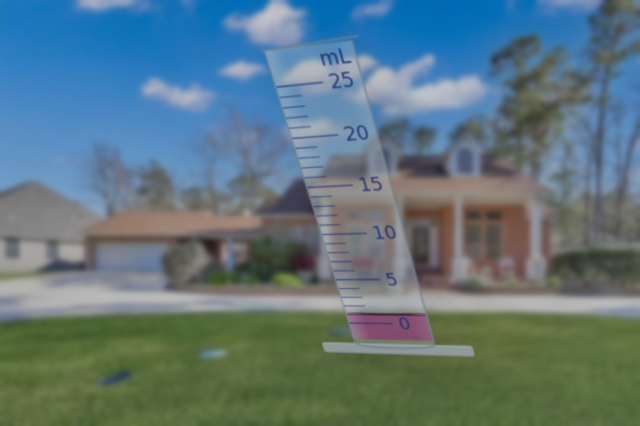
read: 1 mL
